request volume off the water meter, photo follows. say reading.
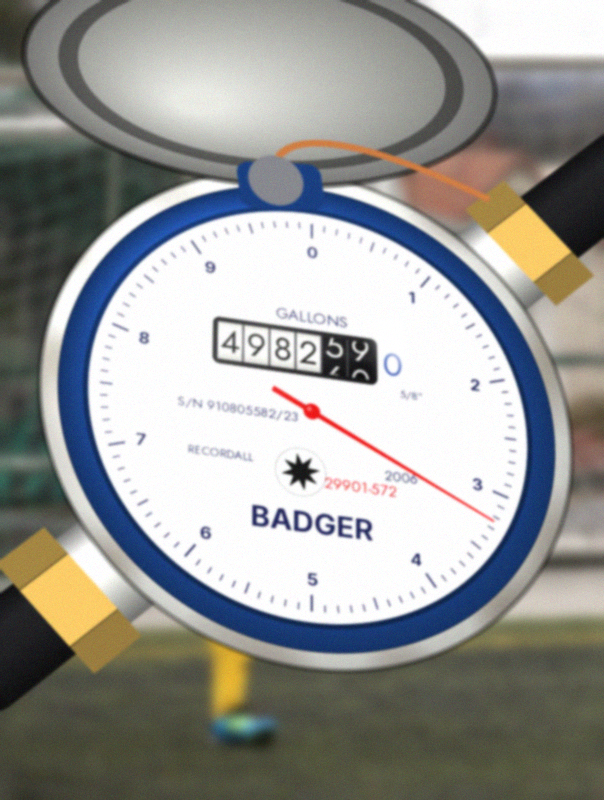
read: 4982593.2 gal
